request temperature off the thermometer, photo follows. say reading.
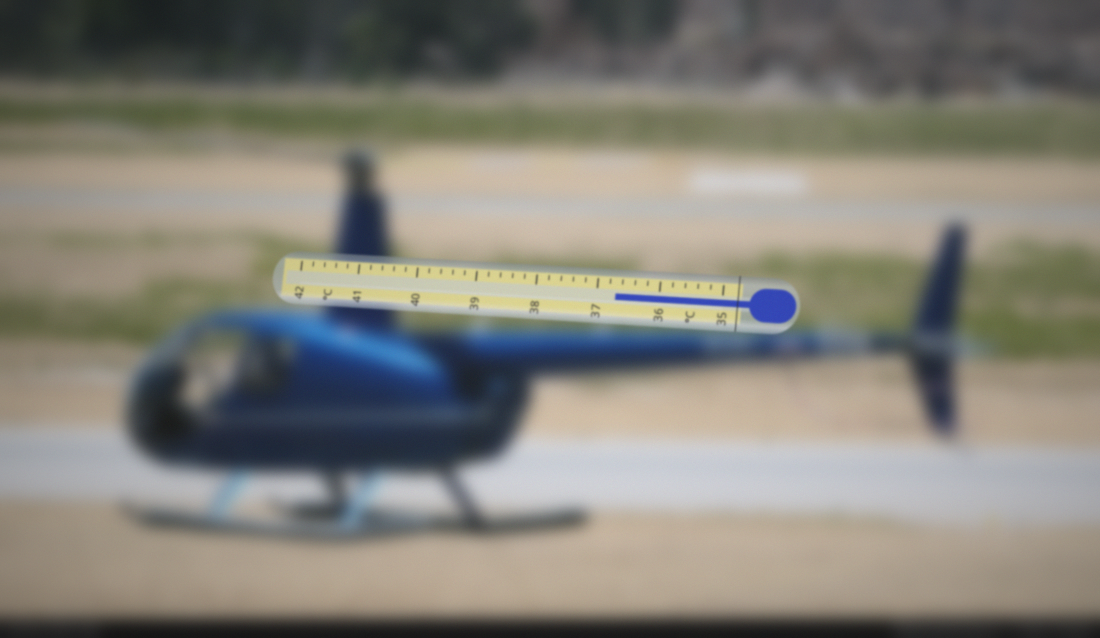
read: 36.7 °C
